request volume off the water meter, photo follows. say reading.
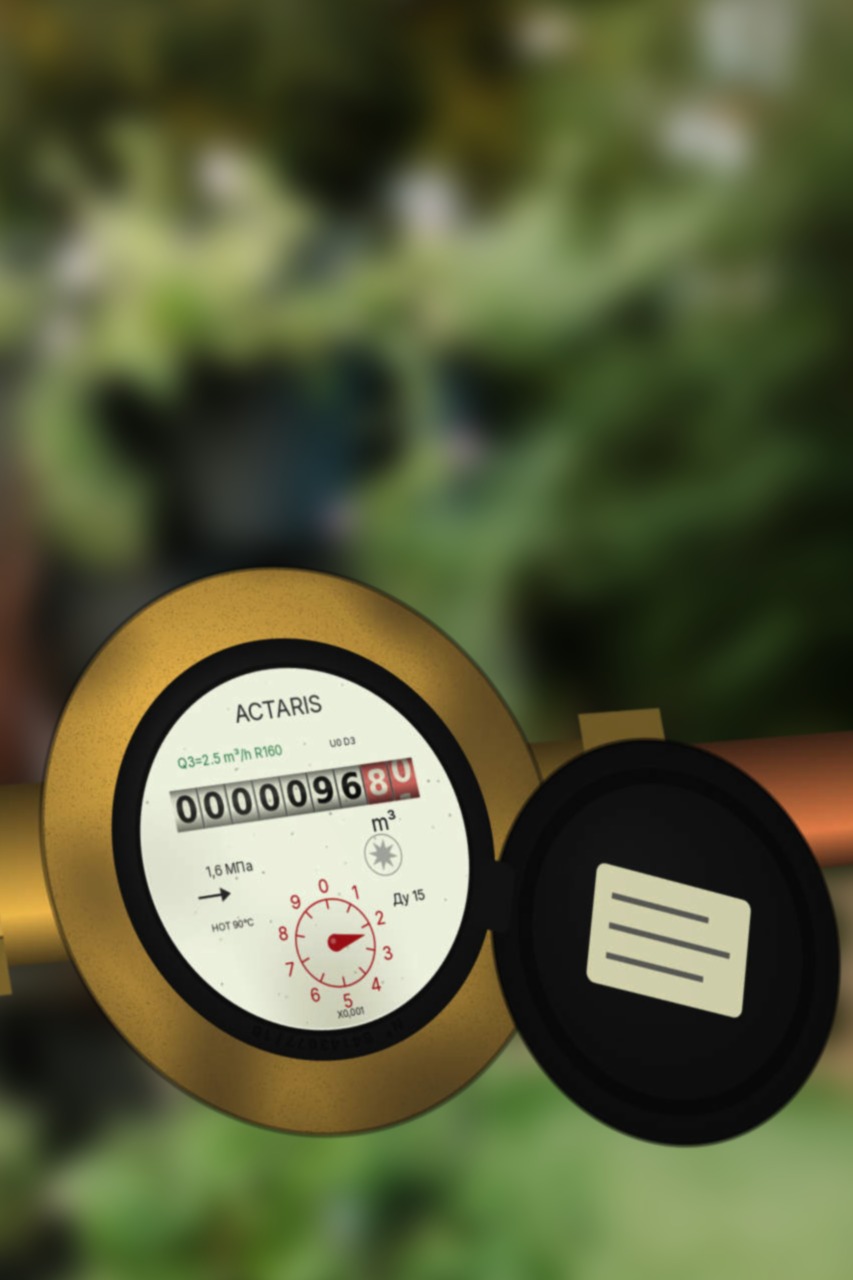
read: 96.802 m³
